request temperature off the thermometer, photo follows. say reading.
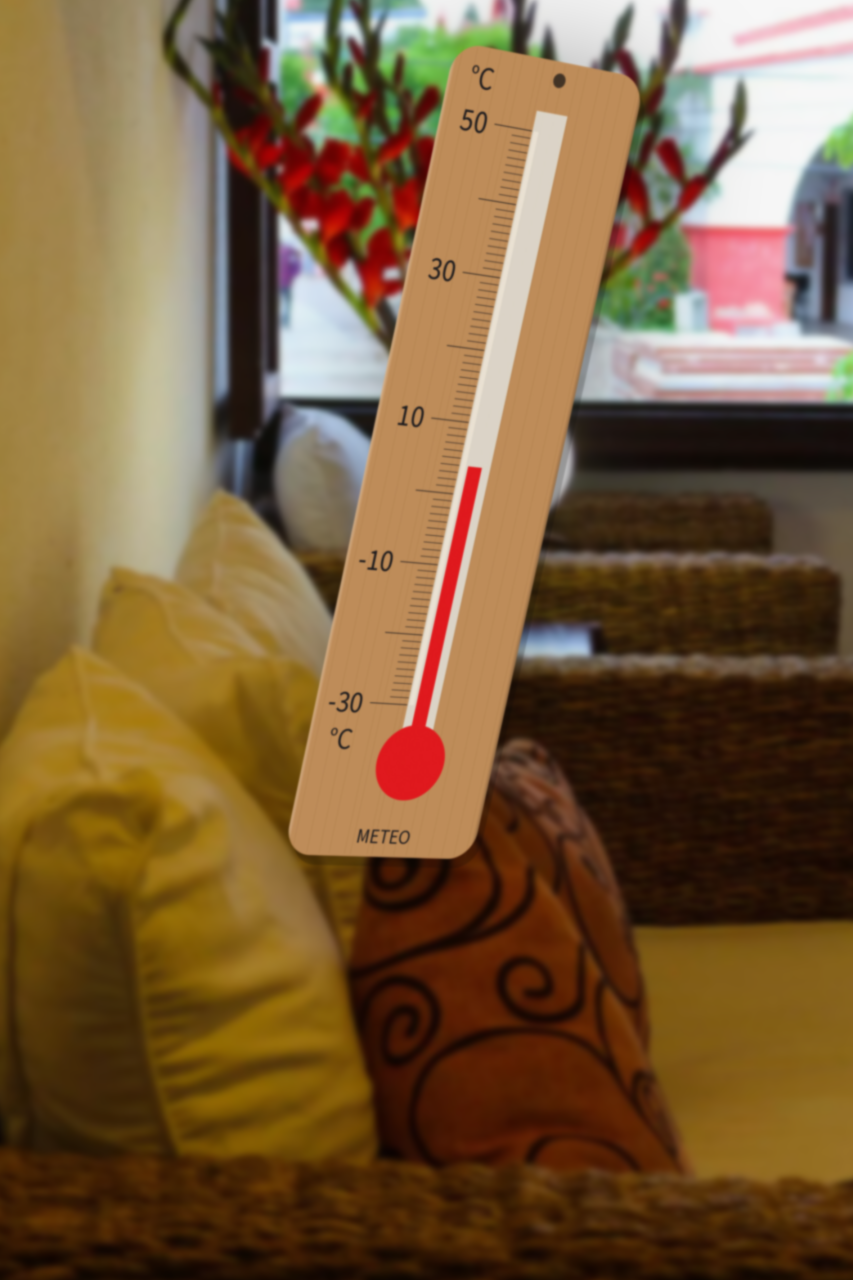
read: 4 °C
